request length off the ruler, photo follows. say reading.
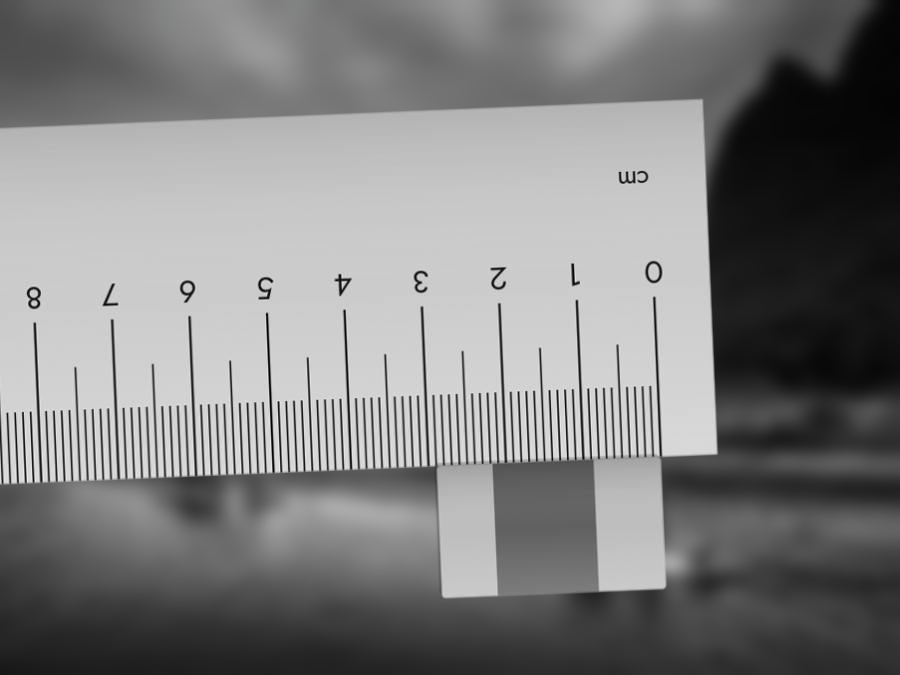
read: 2.9 cm
